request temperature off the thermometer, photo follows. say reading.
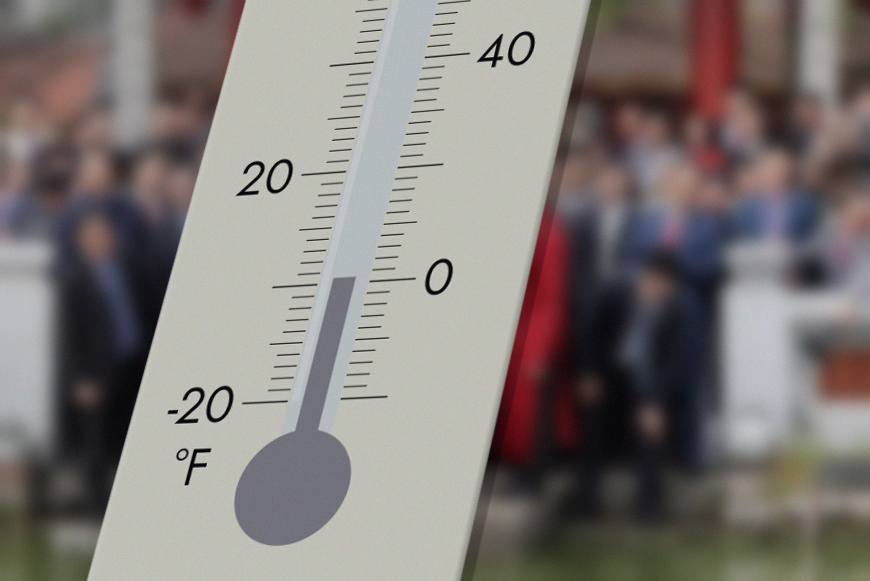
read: 1 °F
